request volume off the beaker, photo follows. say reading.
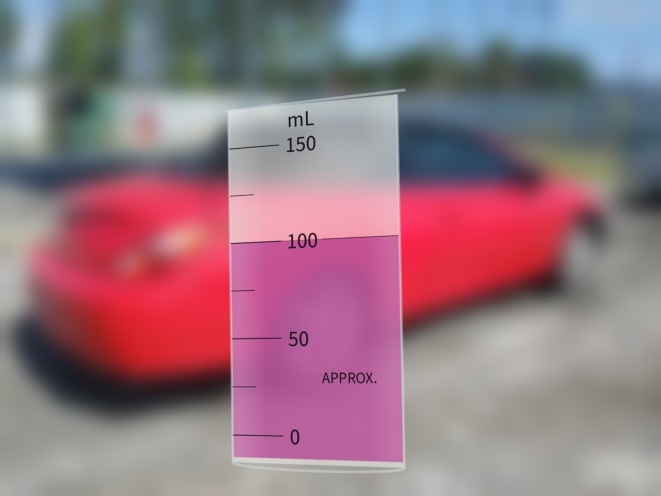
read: 100 mL
